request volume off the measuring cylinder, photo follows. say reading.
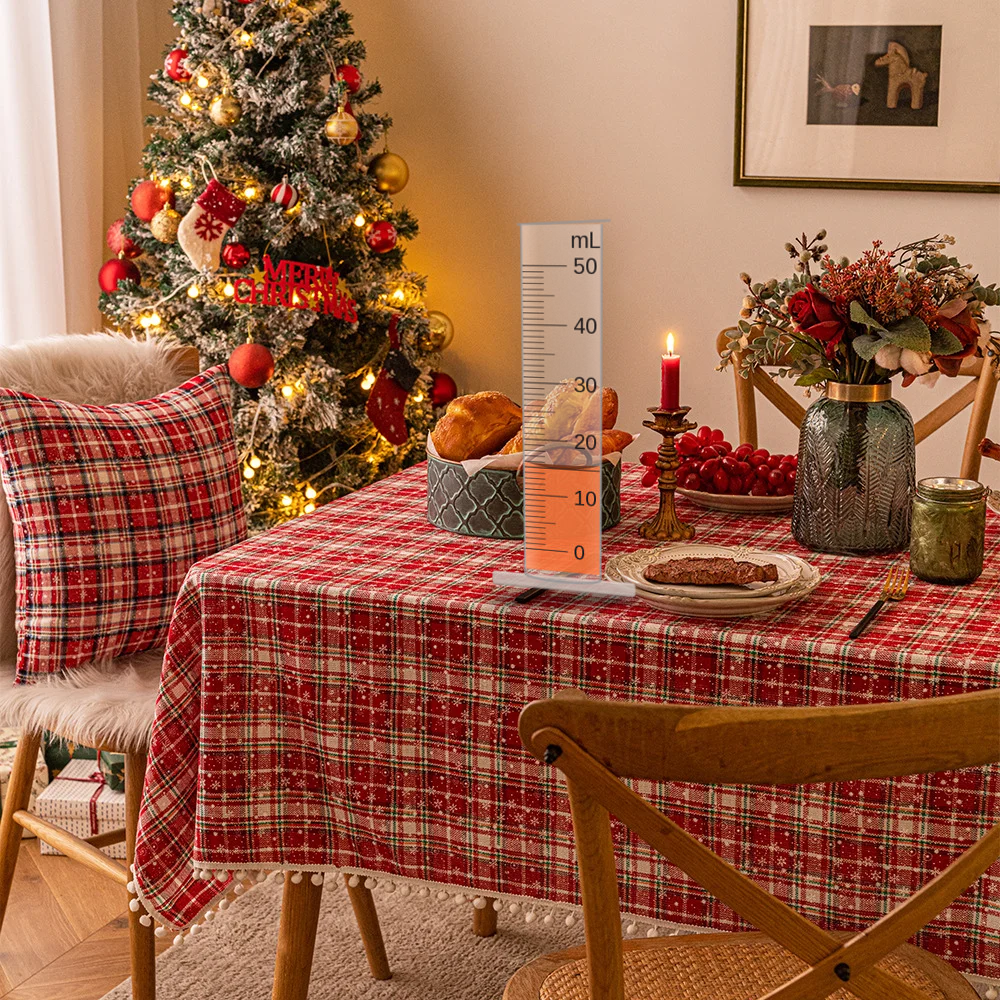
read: 15 mL
